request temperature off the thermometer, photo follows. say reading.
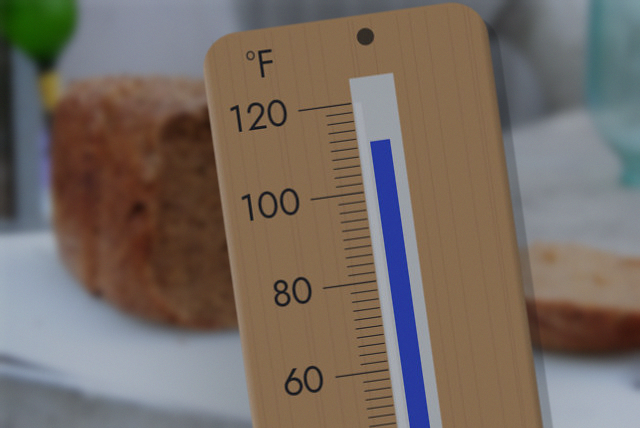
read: 111 °F
